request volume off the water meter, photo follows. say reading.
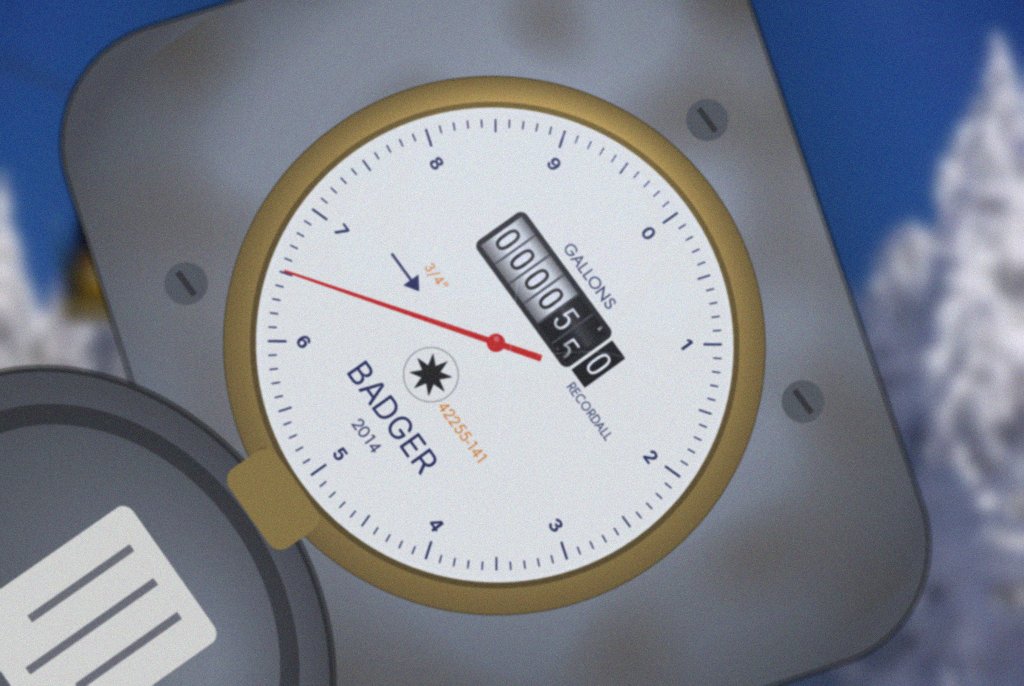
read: 546.5 gal
